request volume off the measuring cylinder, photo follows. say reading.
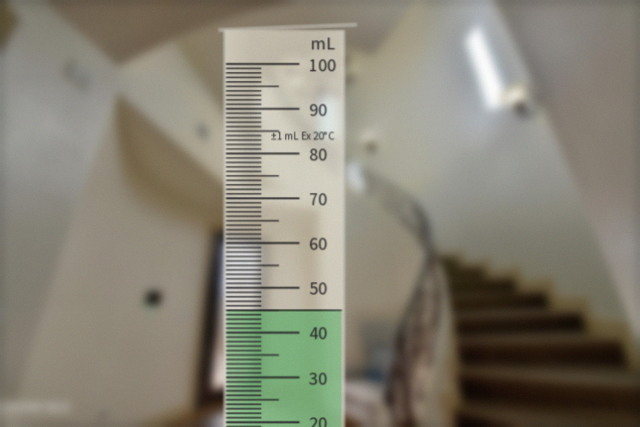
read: 45 mL
